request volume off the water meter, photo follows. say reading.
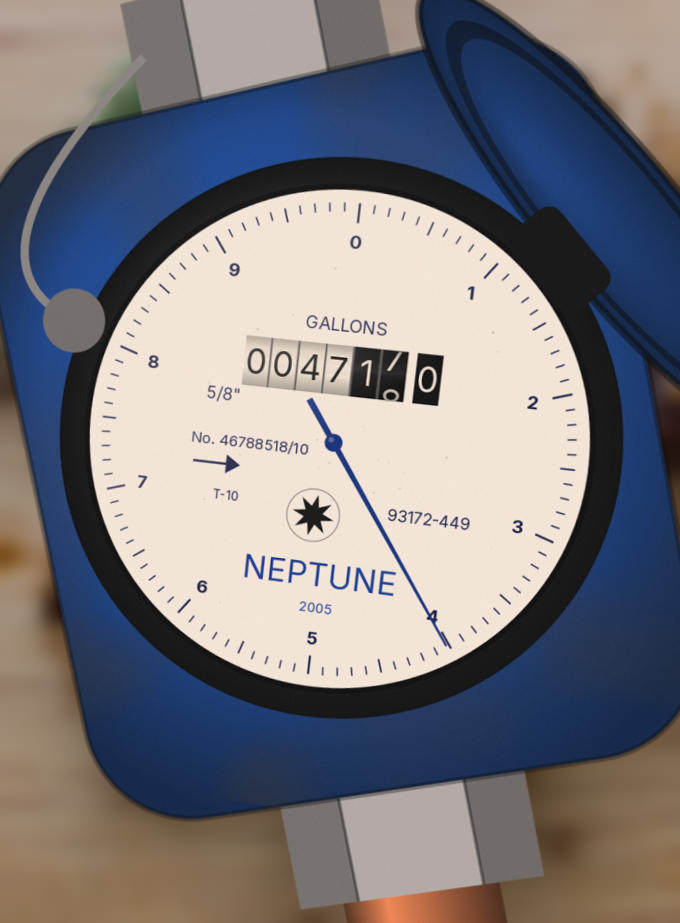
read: 47174.0 gal
